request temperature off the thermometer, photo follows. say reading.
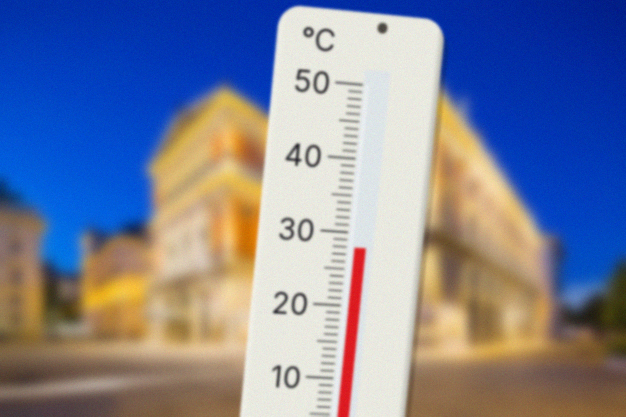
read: 28 °C
